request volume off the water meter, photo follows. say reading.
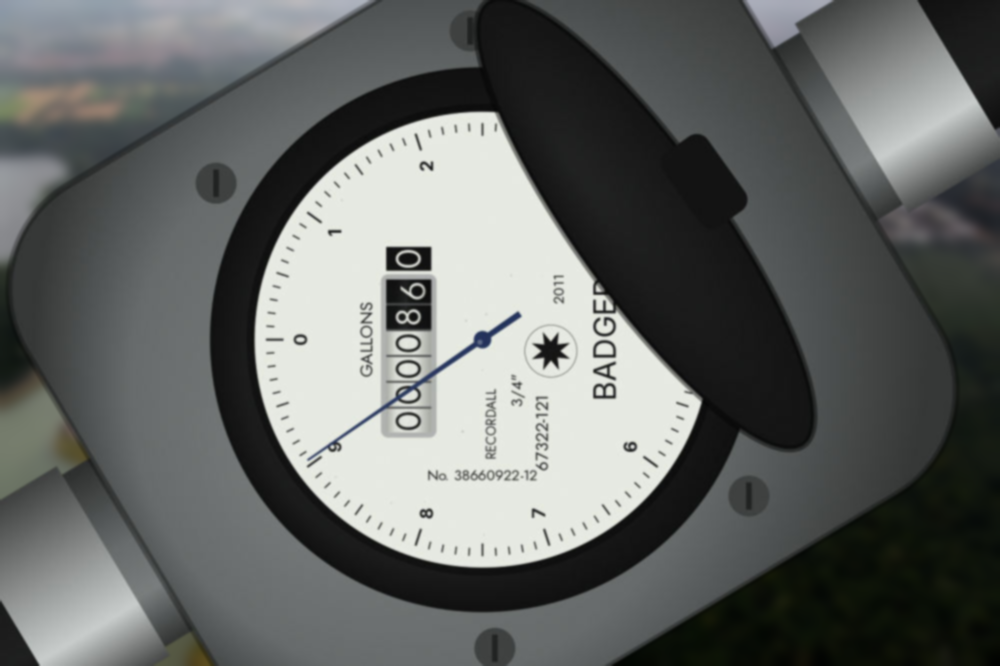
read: 859.0 gal
